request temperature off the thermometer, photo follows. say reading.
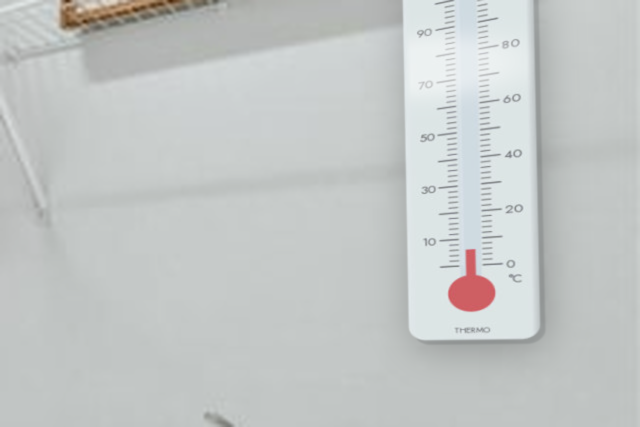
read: 6 °C
